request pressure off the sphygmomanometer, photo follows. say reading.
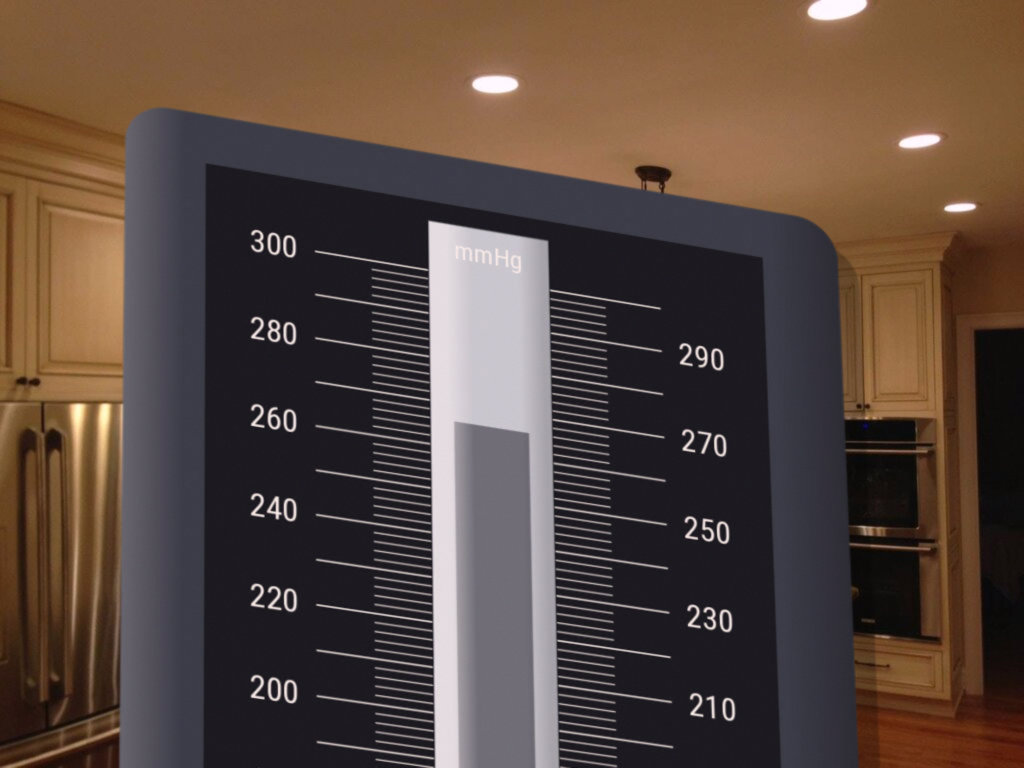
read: 266 mmHg
